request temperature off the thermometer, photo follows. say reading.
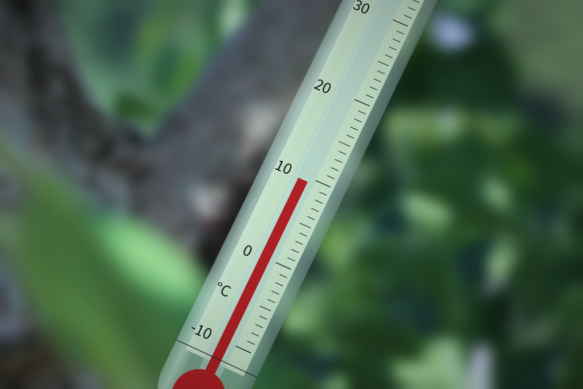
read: 9.5 °C
